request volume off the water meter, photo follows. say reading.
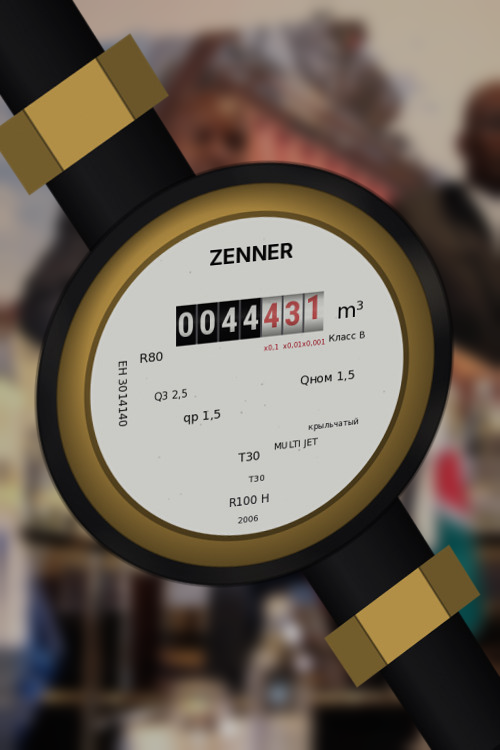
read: 44.431 m³
